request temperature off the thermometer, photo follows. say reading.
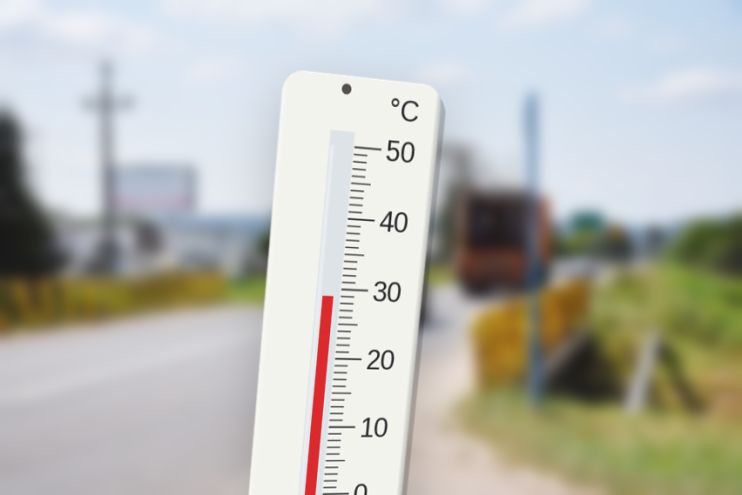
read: 29 °C
